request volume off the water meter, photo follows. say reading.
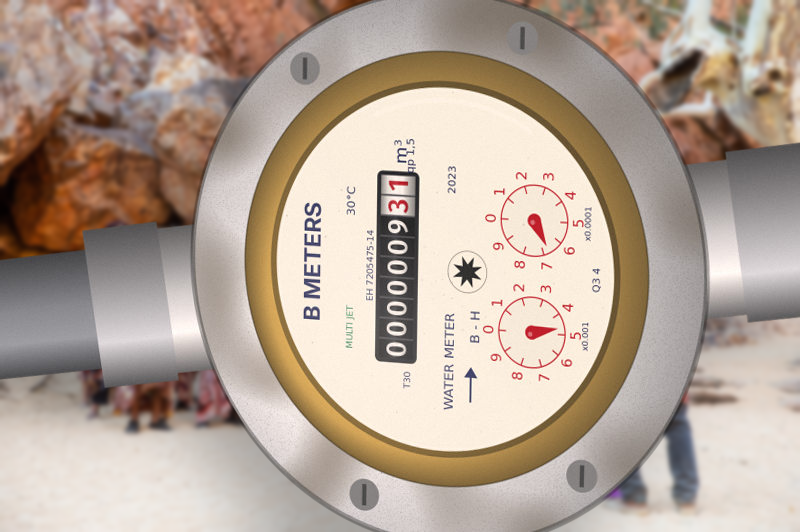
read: 9.3146 m³
